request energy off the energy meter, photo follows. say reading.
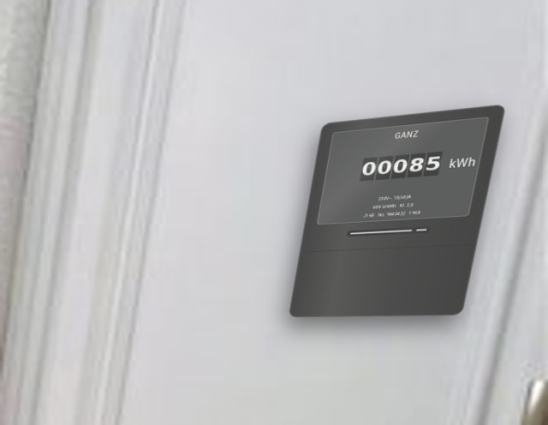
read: 85 kWh
